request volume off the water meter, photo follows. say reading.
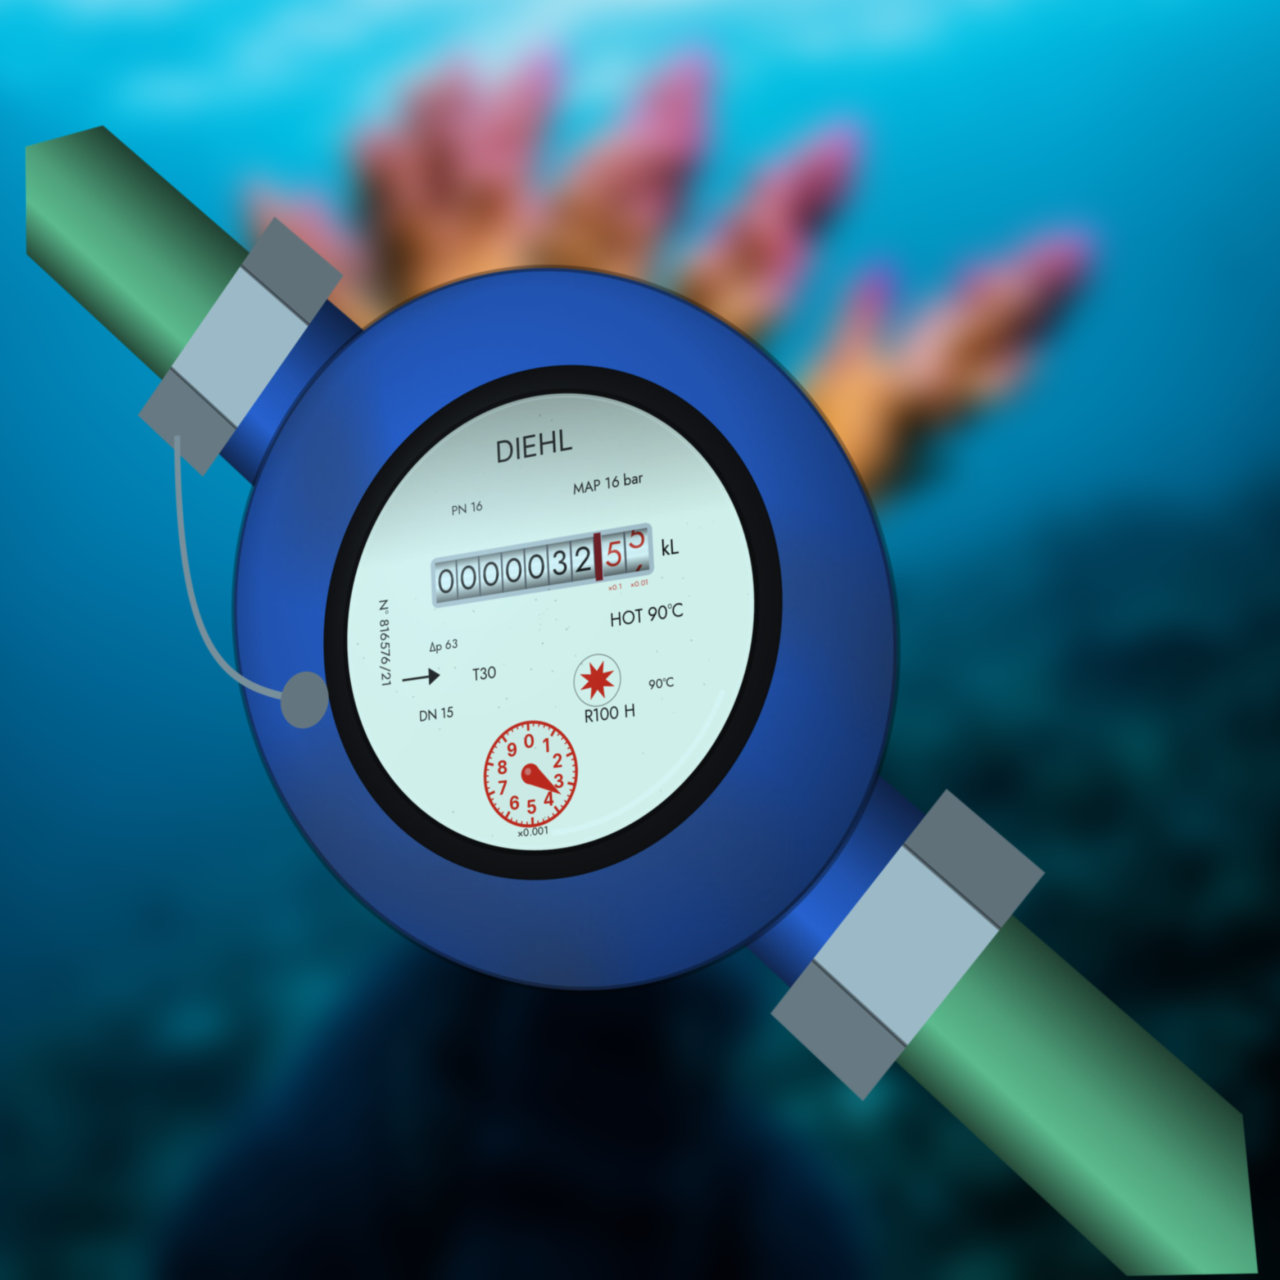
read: 32.553 kL
